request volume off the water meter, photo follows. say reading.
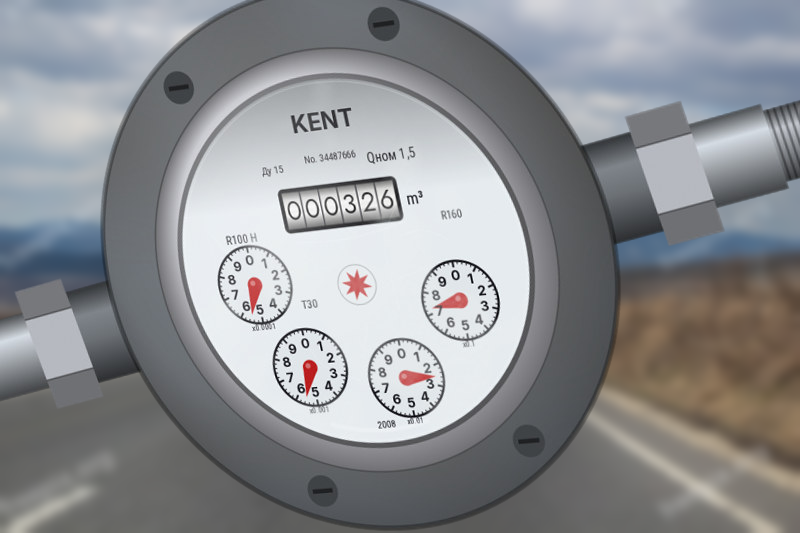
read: 326.7255 m³
